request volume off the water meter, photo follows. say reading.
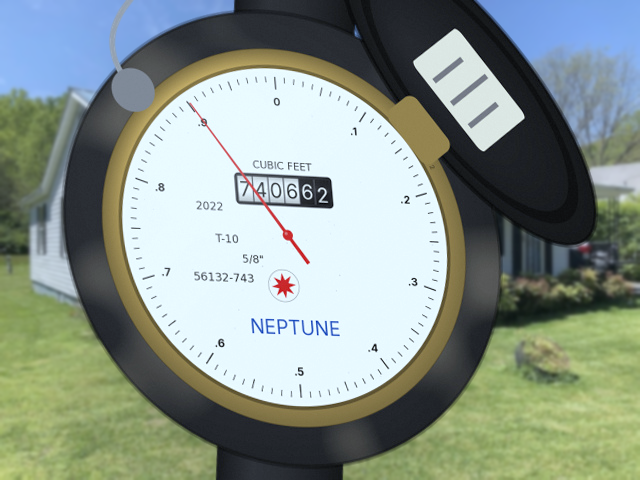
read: 740661.90 ft³
